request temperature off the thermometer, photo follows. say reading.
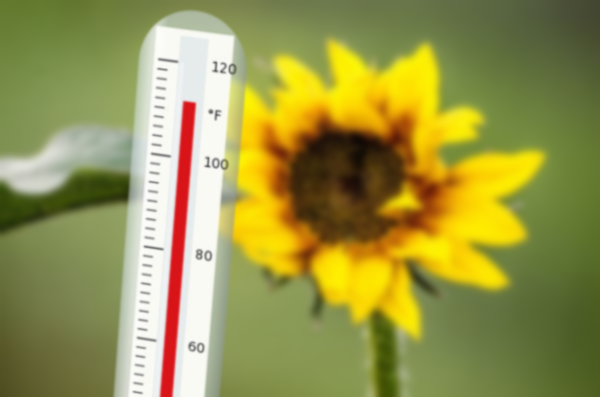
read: 112 °F
